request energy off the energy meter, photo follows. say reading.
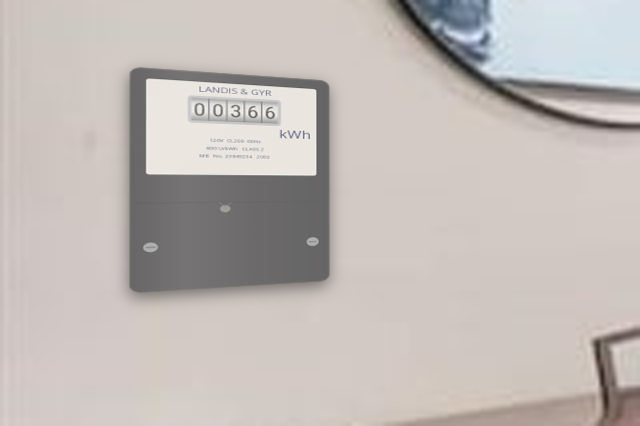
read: 366 kWh
